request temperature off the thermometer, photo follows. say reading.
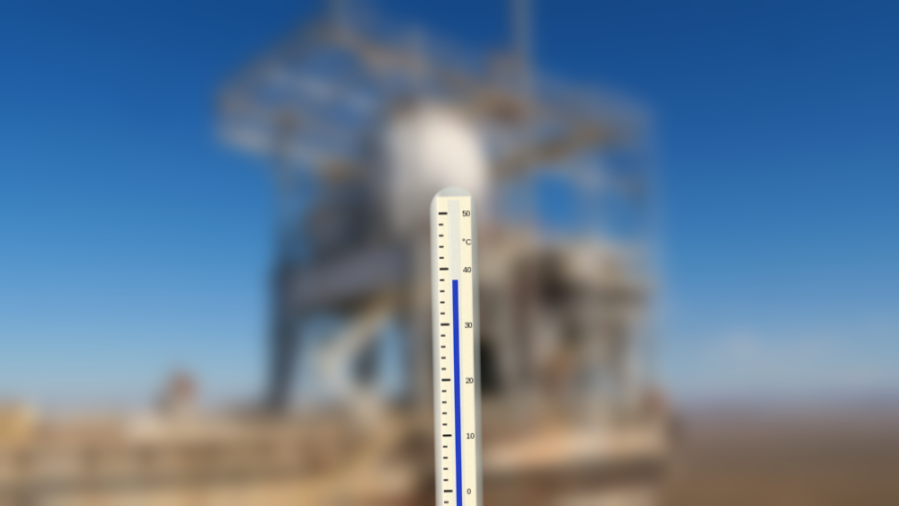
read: 38 °C
